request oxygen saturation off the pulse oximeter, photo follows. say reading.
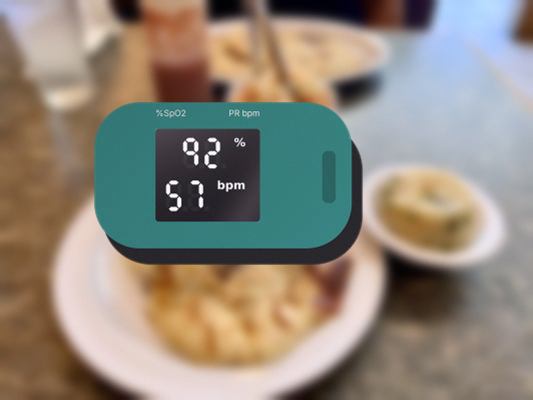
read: 92 %
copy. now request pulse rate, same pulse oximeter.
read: 57 bpm
